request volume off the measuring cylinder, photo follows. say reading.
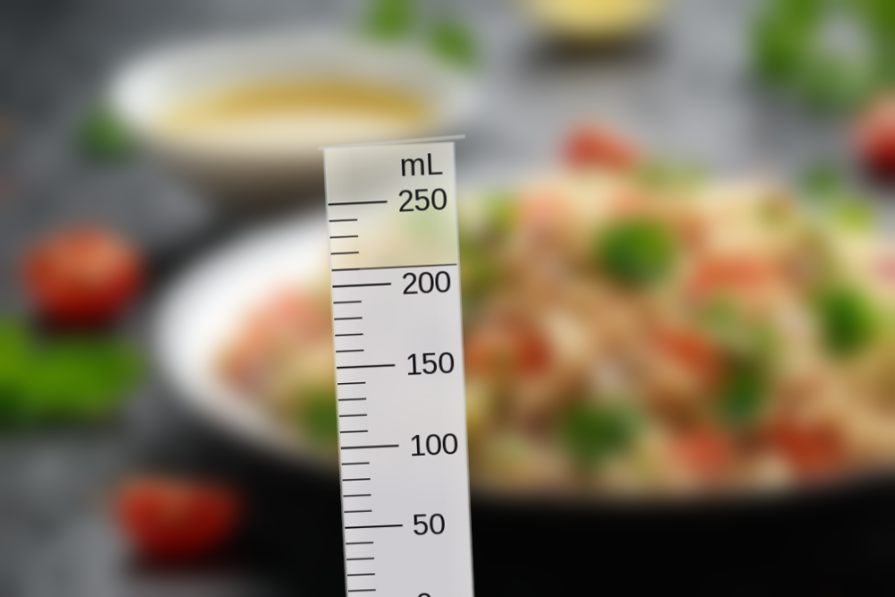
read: 210 mL
